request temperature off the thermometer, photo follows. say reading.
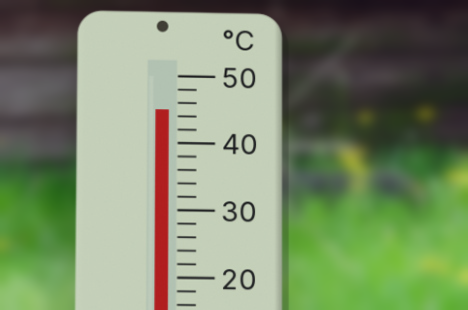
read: 45 °C
